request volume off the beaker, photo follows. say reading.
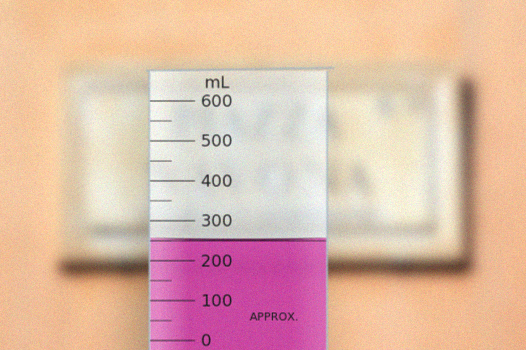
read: 250 mL
